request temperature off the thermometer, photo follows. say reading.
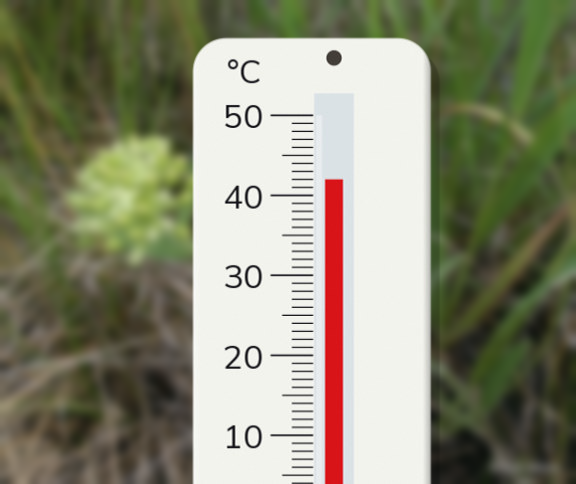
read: 42 °C
